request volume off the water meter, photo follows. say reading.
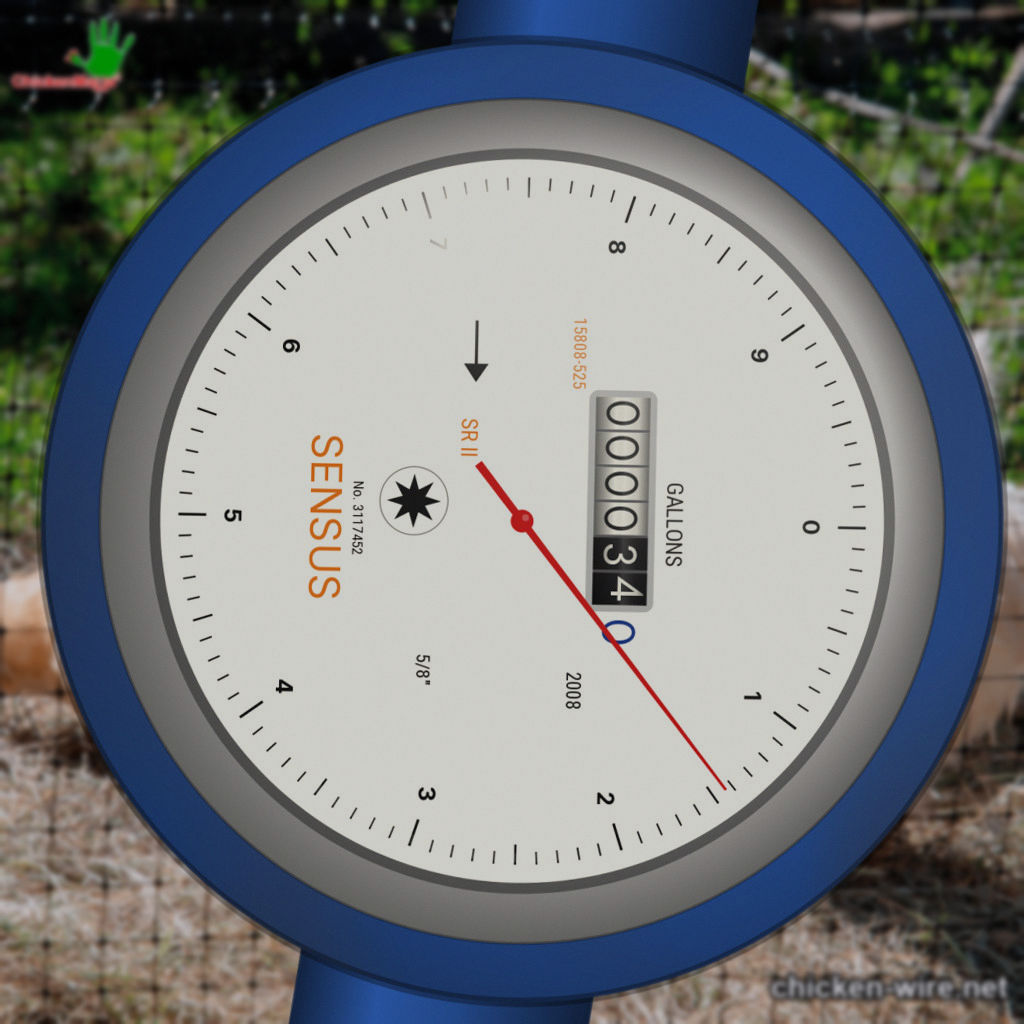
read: 341.4 gal
